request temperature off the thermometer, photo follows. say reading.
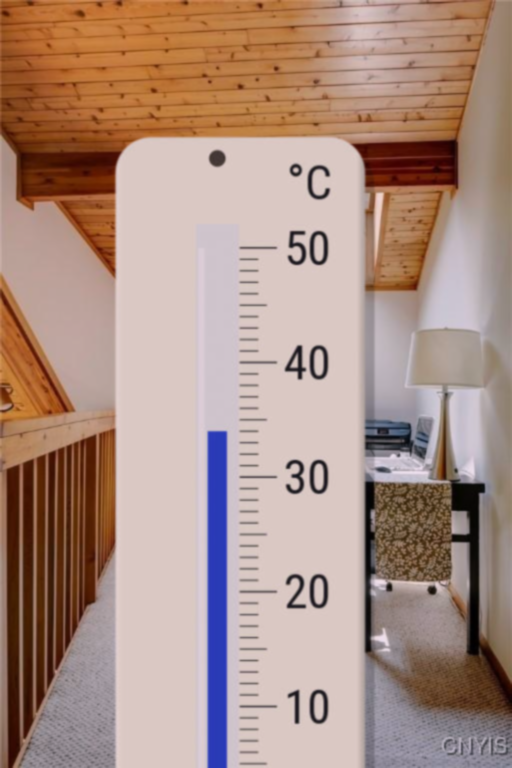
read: 34 °C
